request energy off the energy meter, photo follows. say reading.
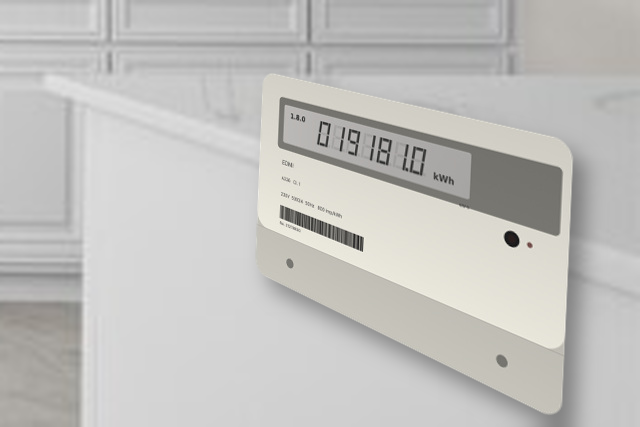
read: 19181.0 kWh
